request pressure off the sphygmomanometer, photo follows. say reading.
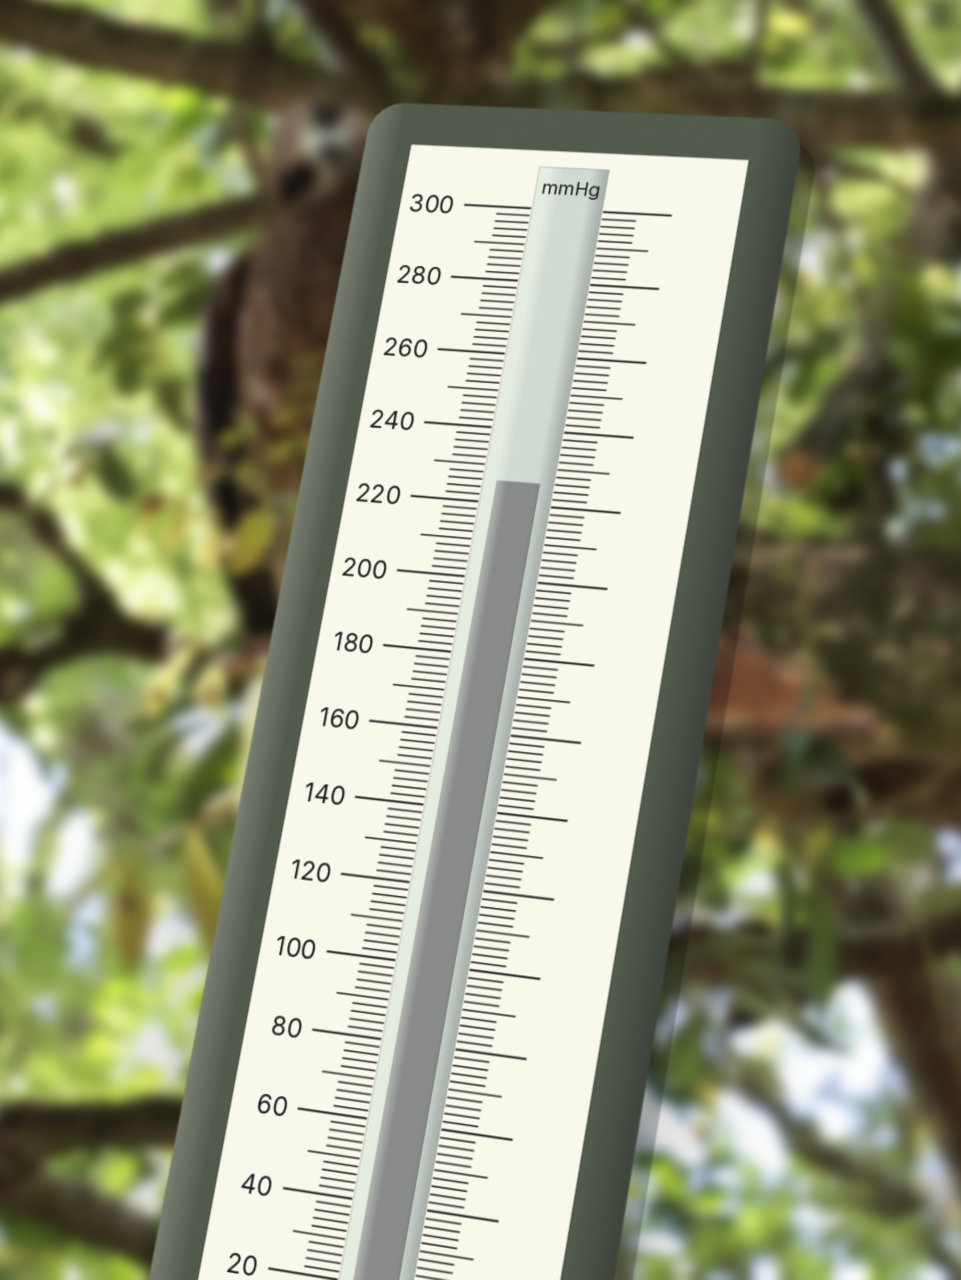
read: 226 mmHg
